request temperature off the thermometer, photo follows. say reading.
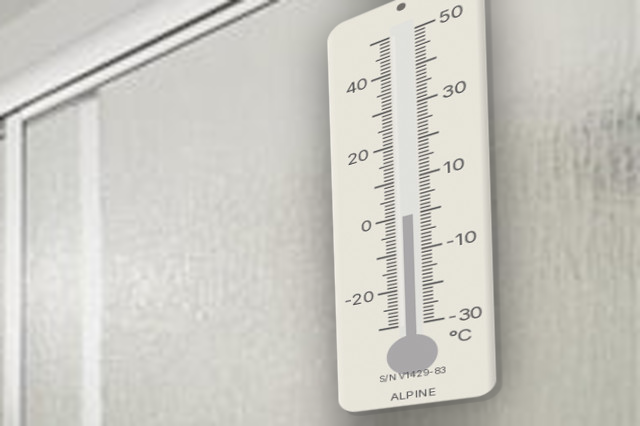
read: 0 °C
